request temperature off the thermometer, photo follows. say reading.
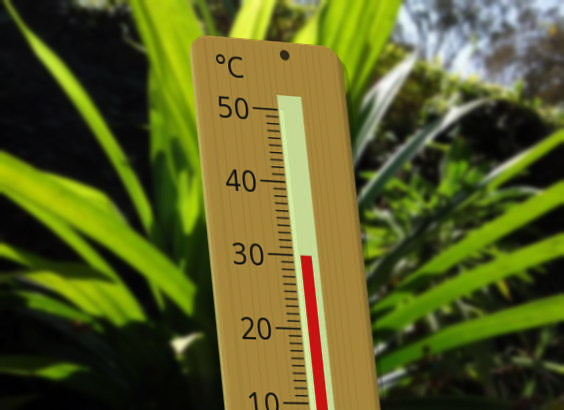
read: 30 °C
